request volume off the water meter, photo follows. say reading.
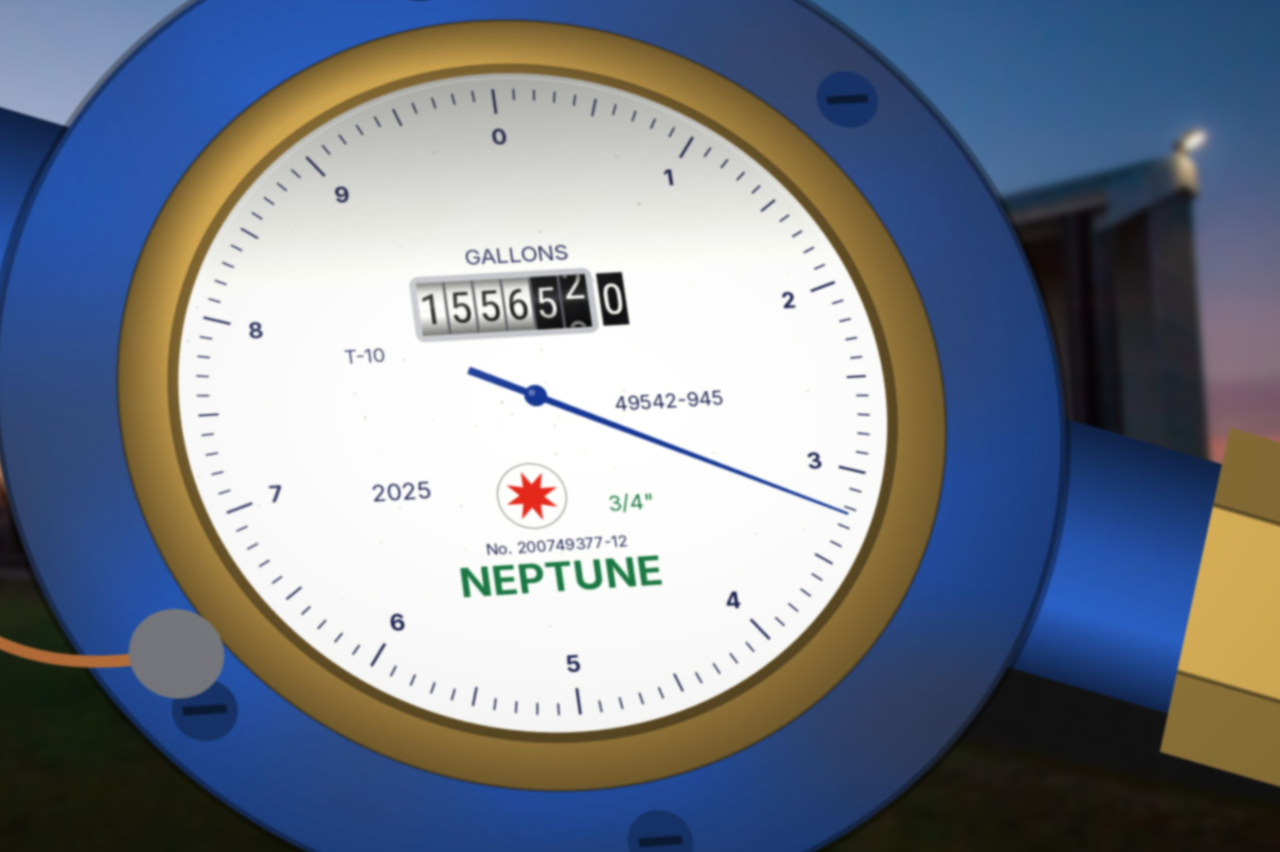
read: 1556523.2 gal
